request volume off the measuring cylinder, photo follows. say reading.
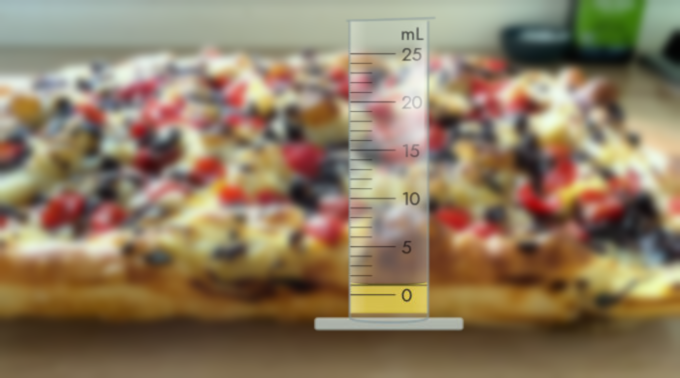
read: 1 mL
